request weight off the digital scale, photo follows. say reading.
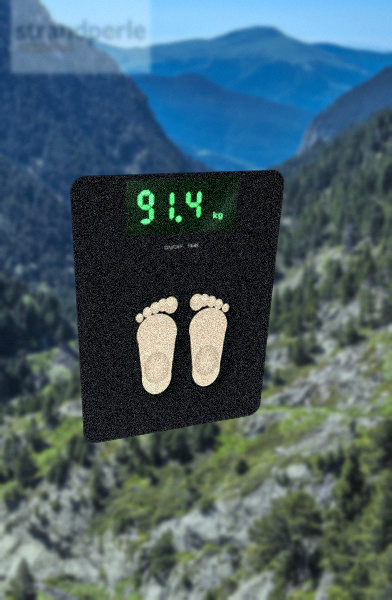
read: 91.4 kg
